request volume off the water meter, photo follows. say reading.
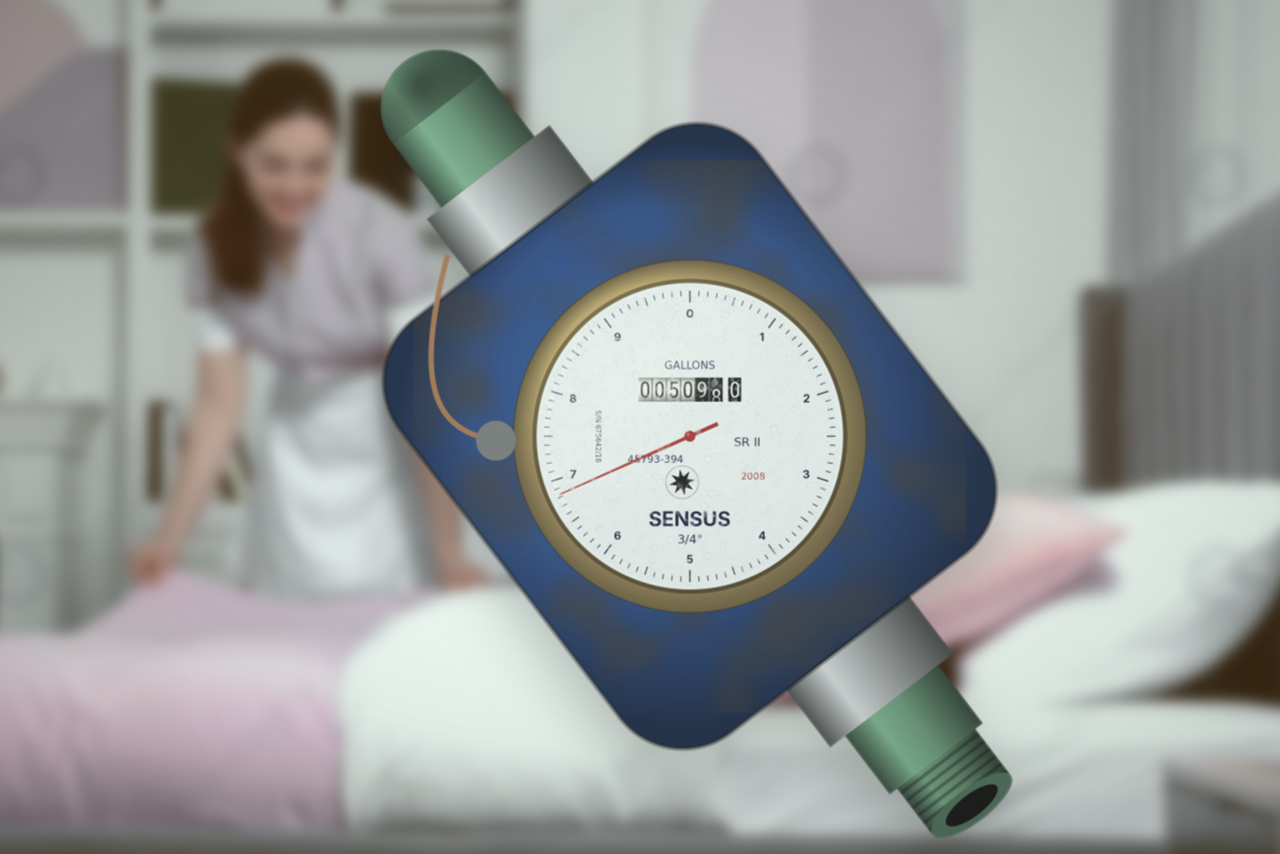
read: 50976.8 gal
